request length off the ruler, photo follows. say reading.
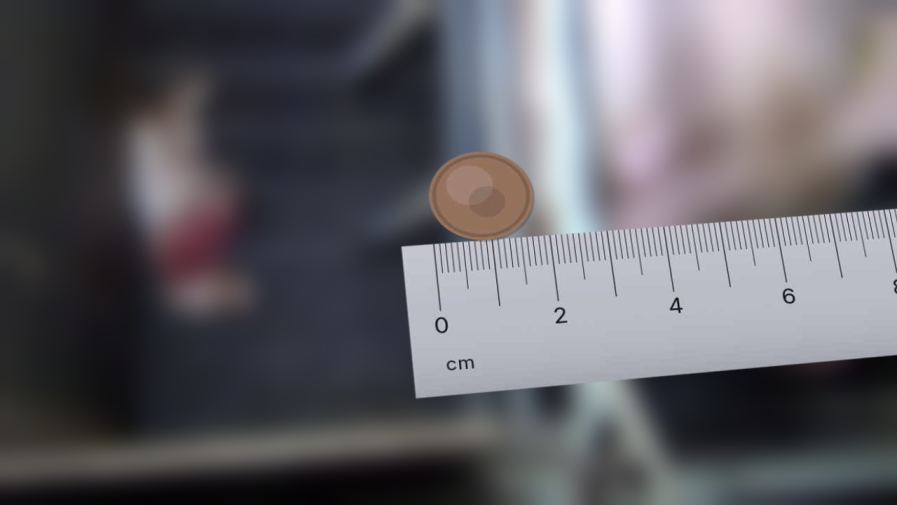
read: 1.8 cm
